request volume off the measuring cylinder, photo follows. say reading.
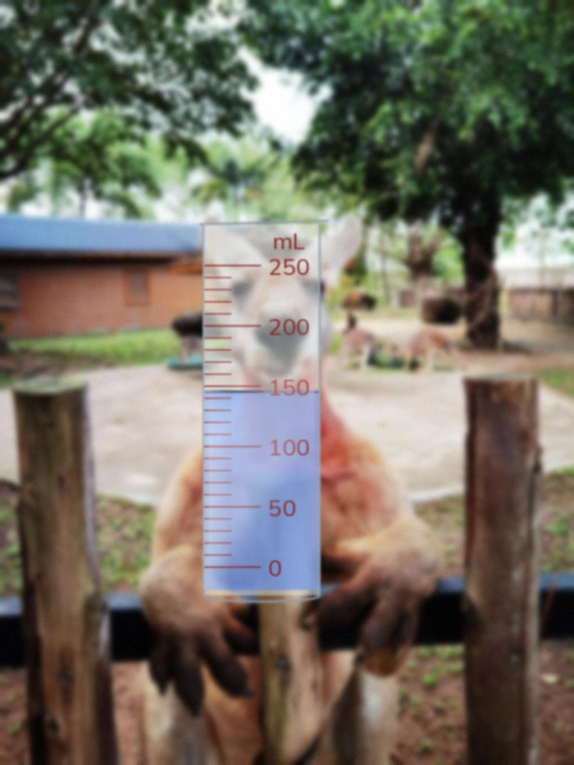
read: 145 mL
